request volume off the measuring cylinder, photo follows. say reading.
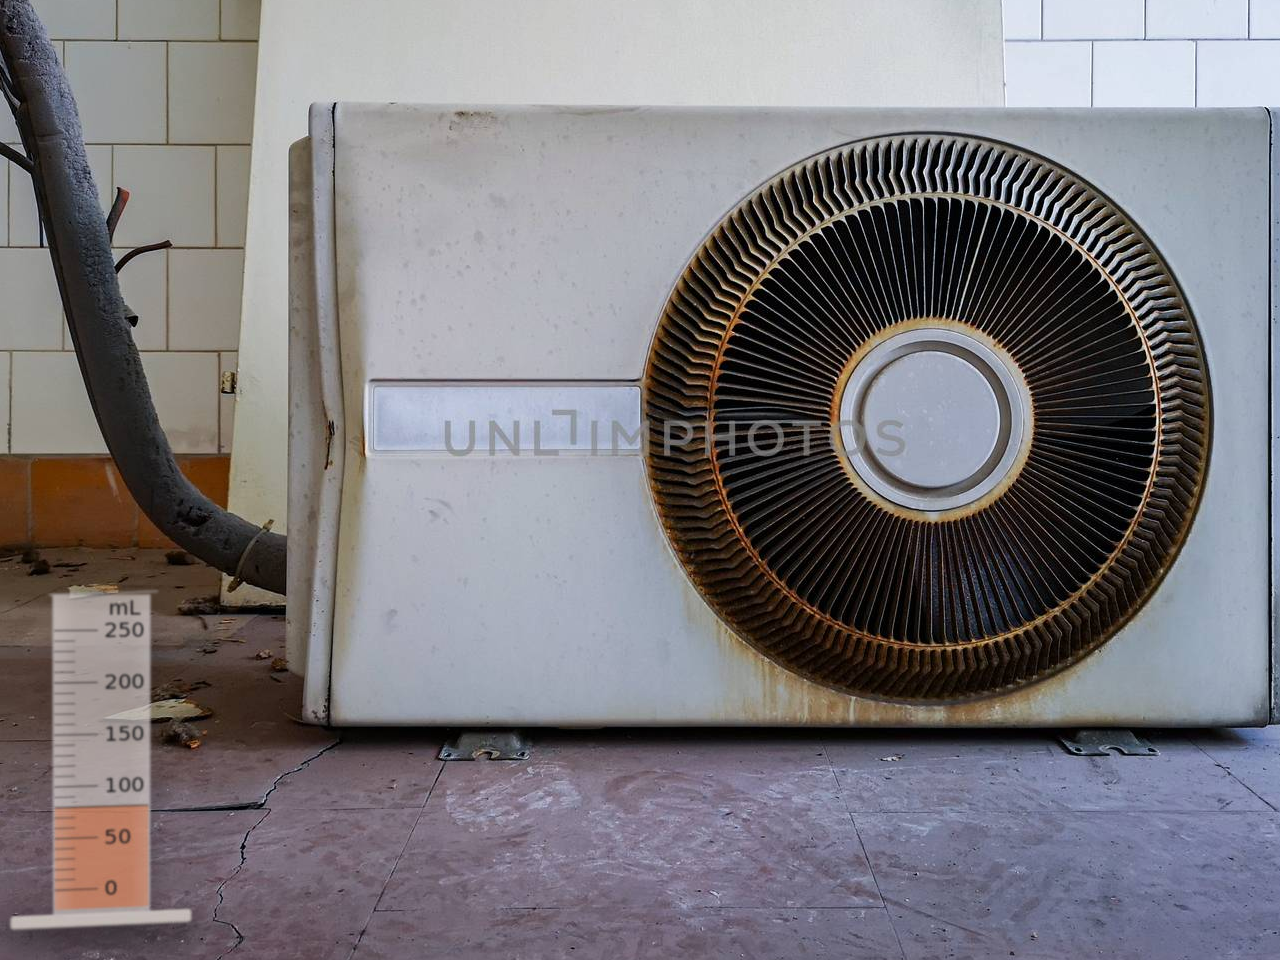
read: 80 mL
